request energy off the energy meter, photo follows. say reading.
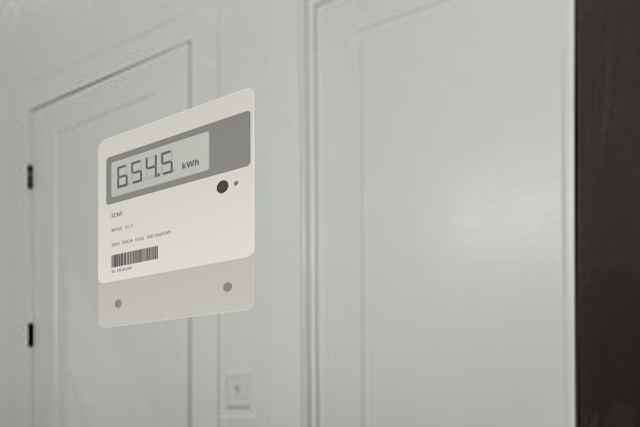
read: 654.5 kWh
